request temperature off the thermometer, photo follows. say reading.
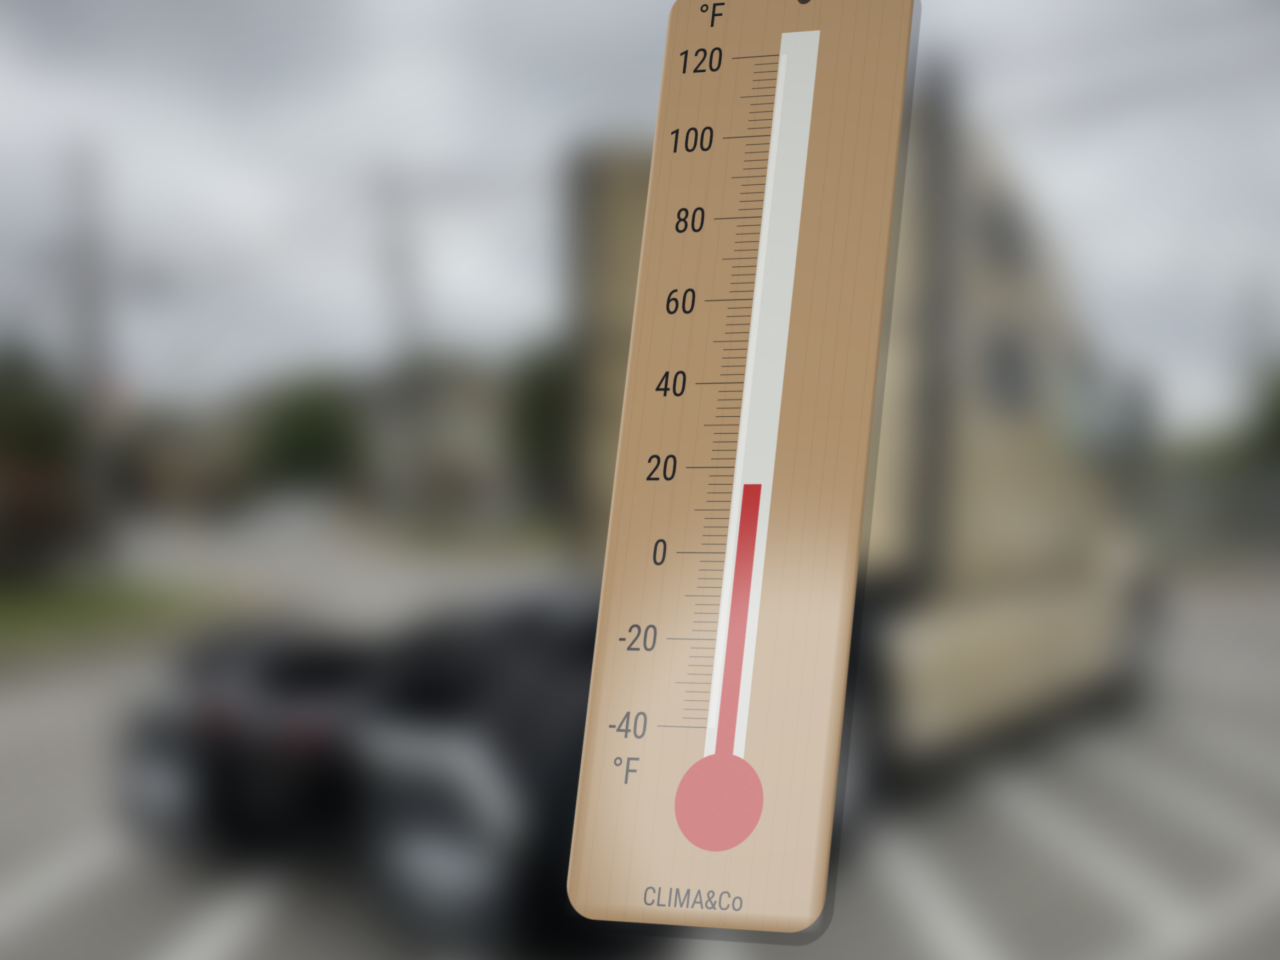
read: 16 °F
